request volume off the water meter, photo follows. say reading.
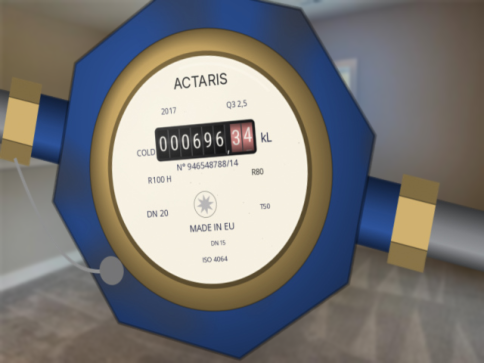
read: 696.34 kL
